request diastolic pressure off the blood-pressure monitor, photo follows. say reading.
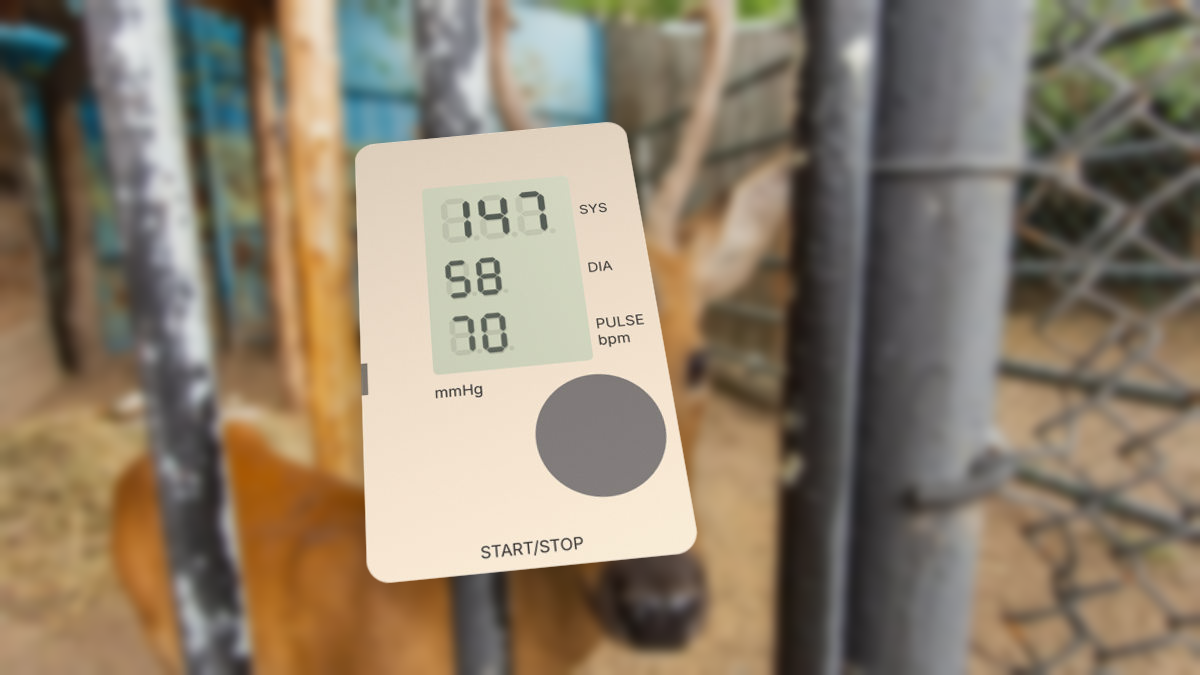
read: 58 mmHg
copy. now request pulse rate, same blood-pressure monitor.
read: 70 bpm
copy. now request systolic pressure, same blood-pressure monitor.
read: 147 mmHg
